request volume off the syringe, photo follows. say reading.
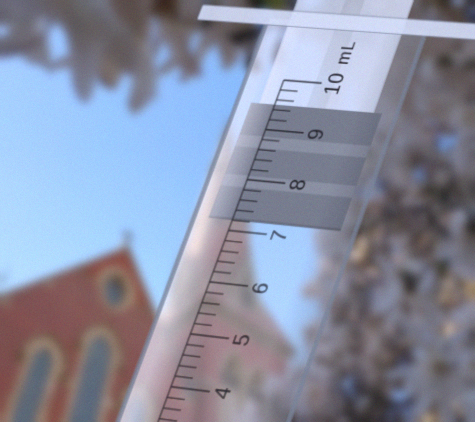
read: 7.2 mL
